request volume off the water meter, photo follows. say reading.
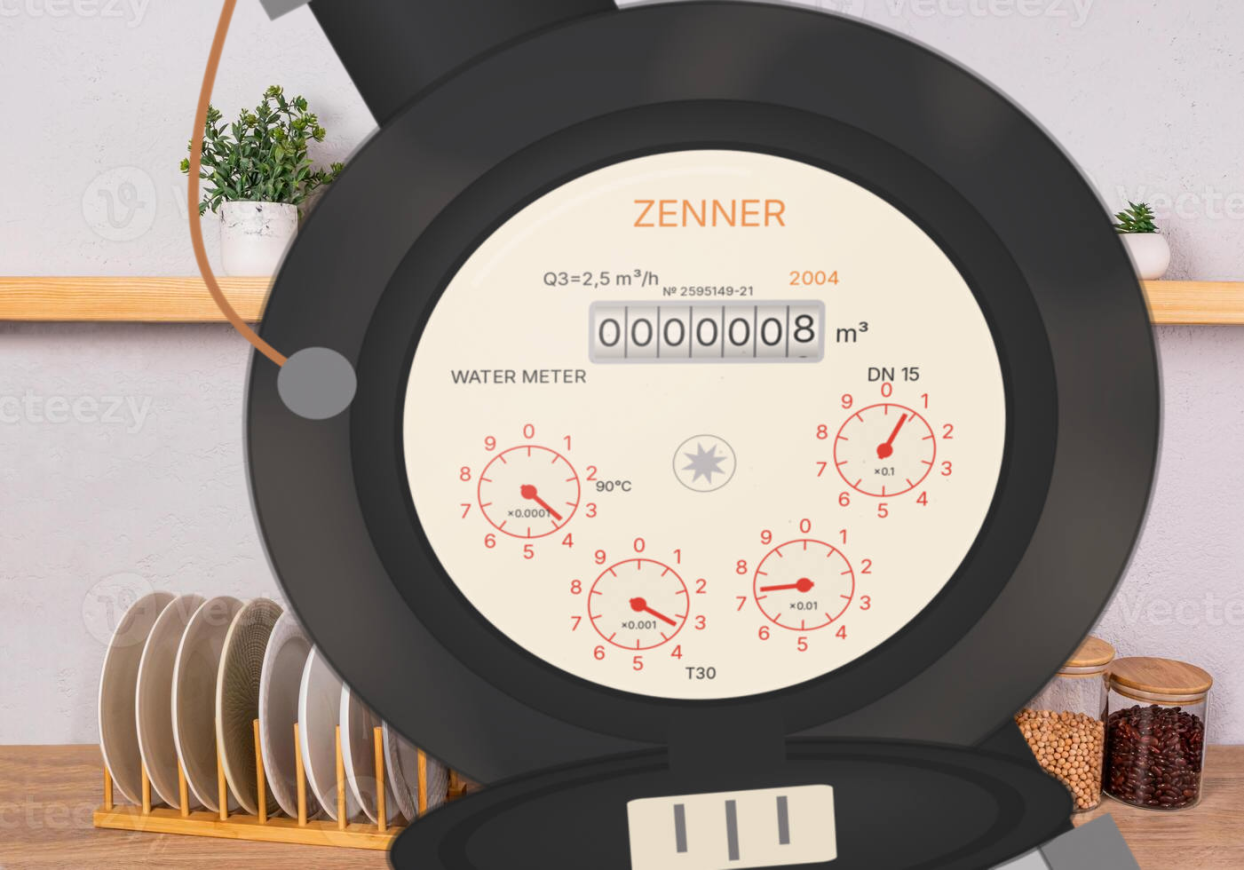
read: 8.0733 m³
